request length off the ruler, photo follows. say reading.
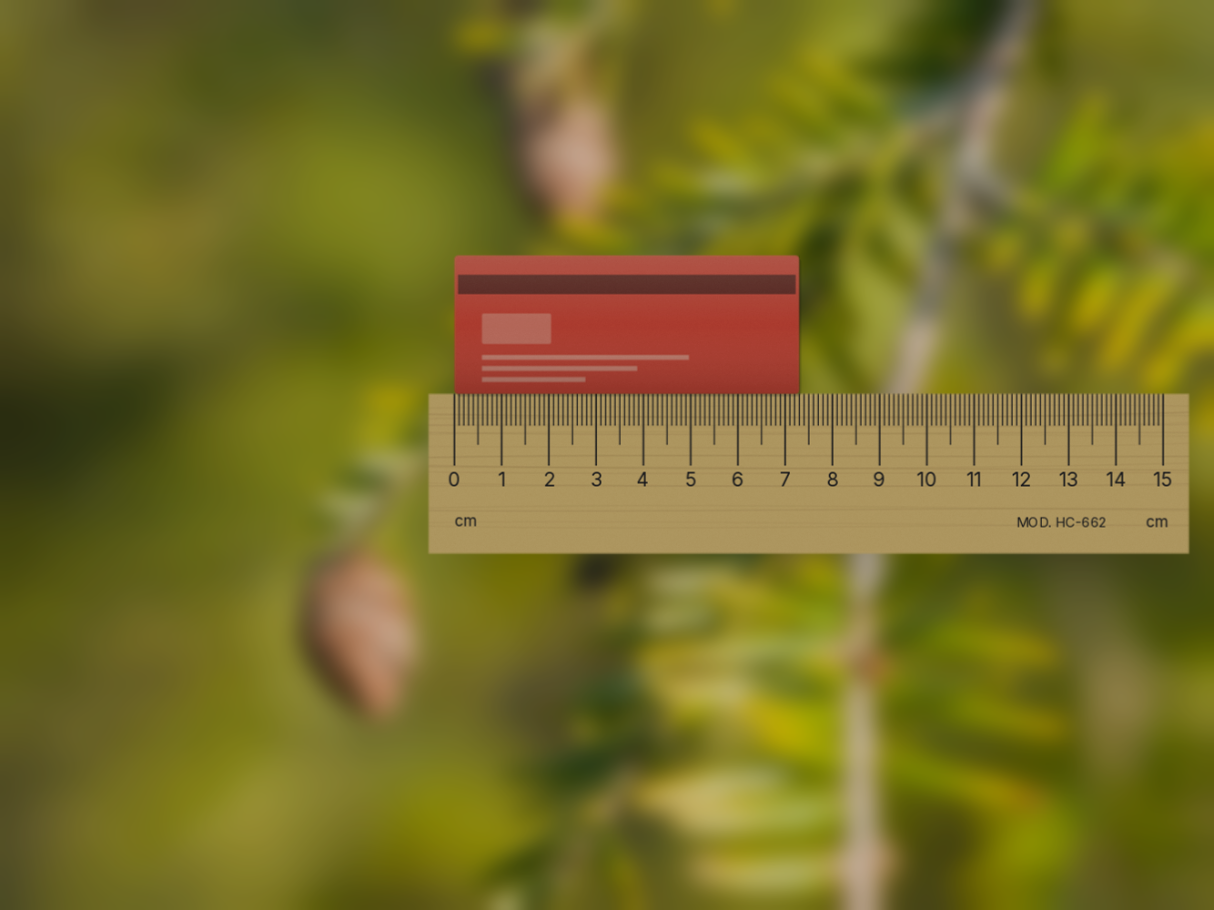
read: 7.3 cm
